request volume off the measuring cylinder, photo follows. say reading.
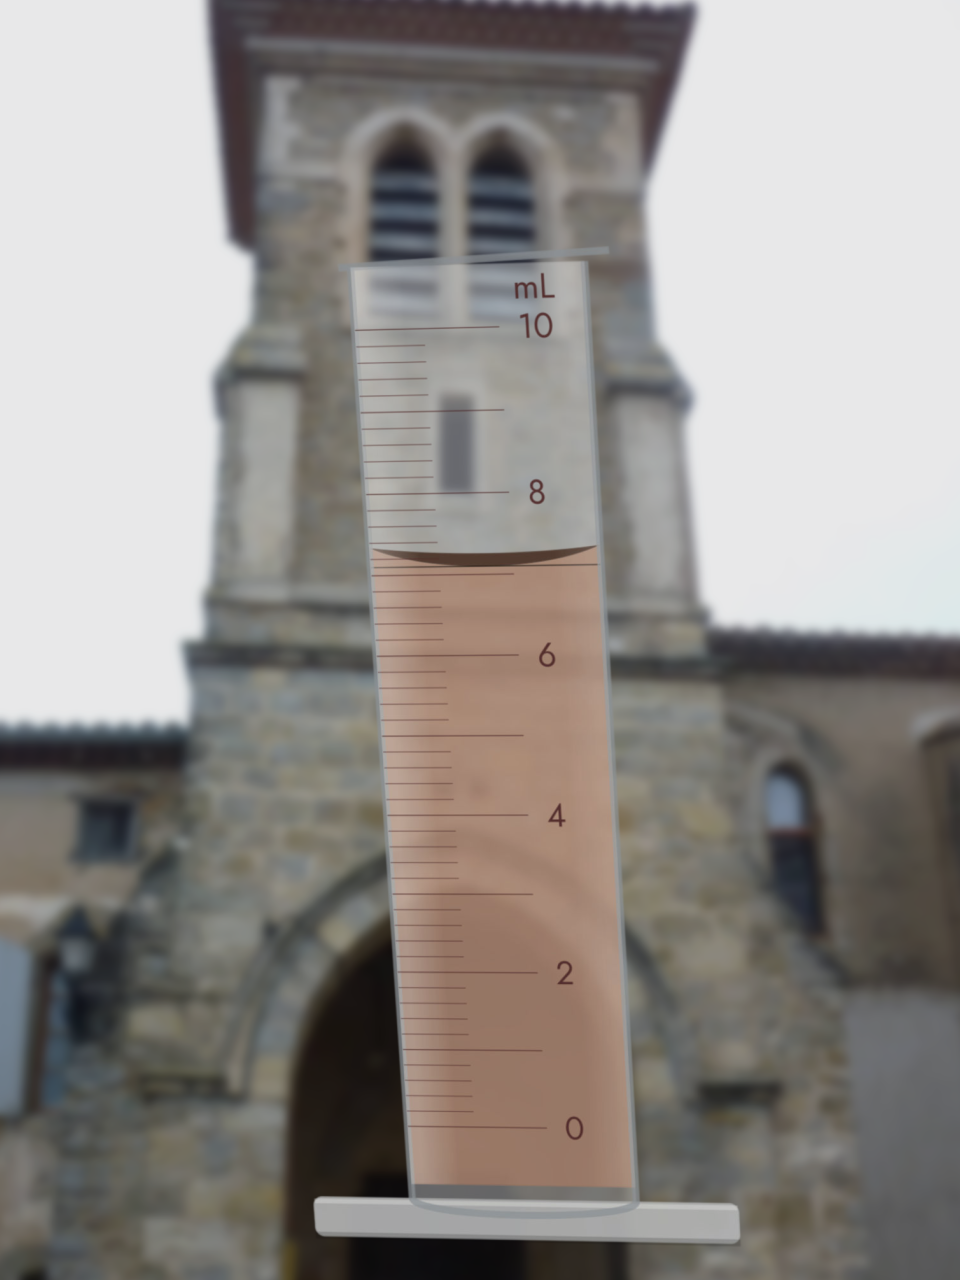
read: 7.1 mL
